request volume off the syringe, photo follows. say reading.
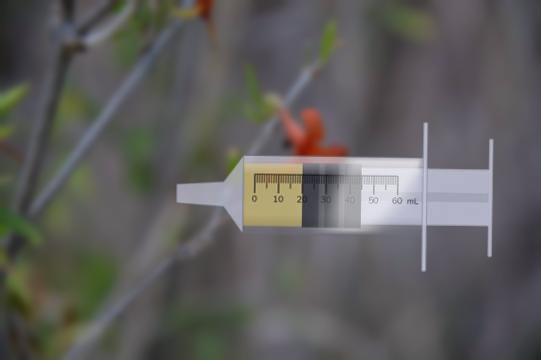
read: 20 mL
